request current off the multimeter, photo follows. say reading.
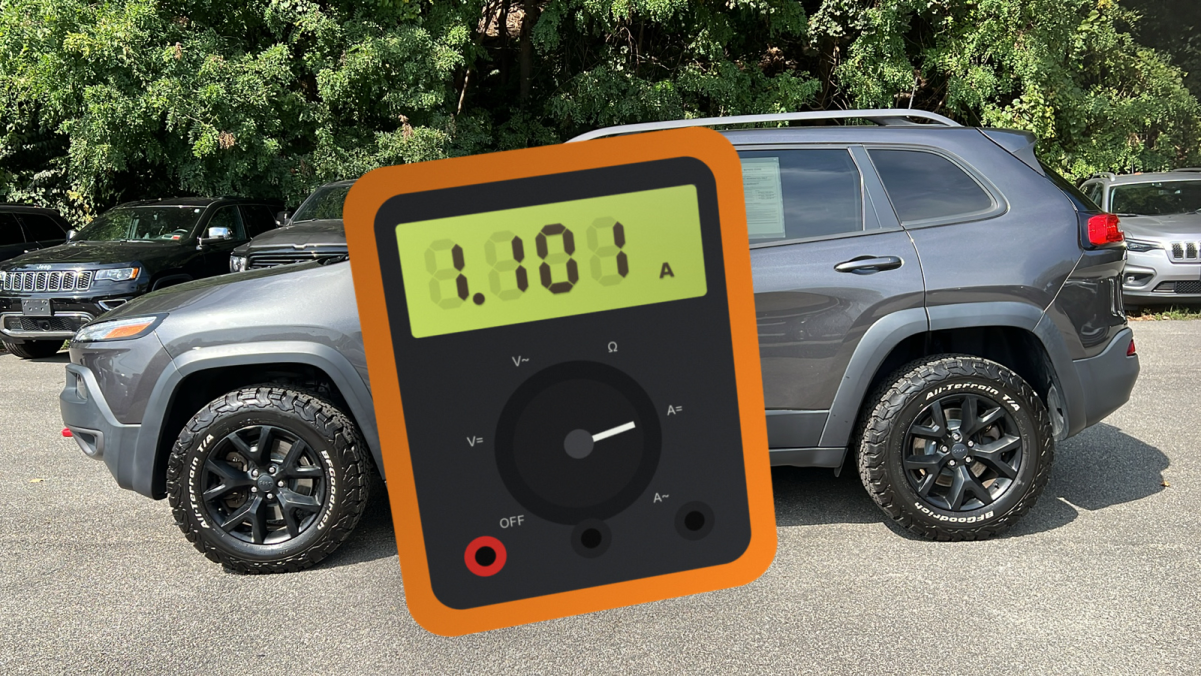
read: 1.101 A
